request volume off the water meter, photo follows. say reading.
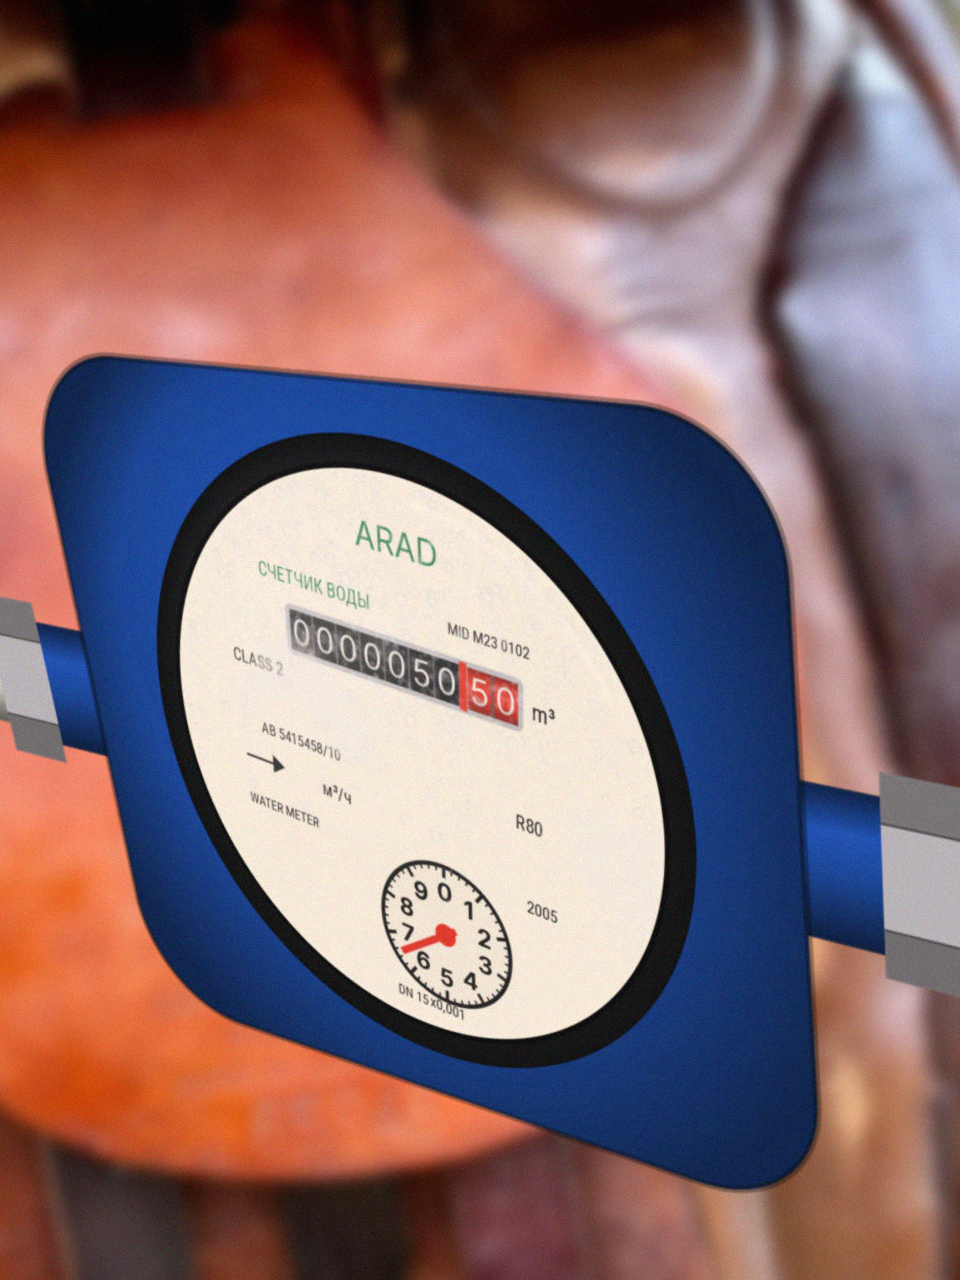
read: 50.506 m³
